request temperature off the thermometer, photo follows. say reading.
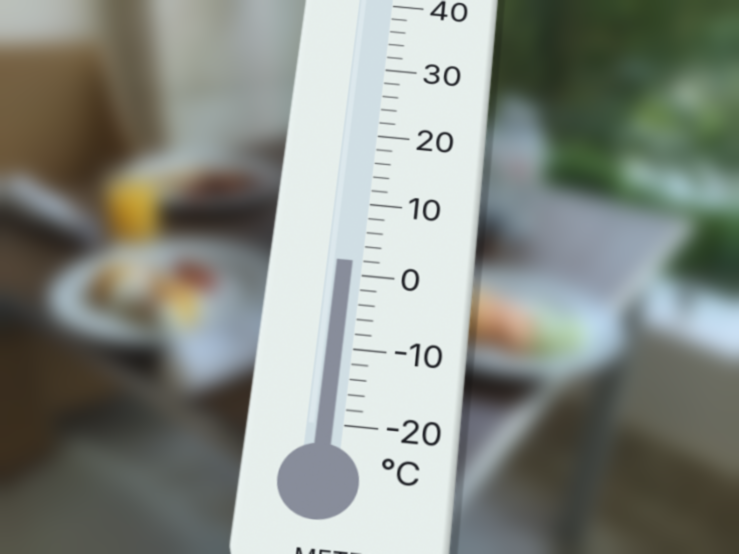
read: 2 °C
